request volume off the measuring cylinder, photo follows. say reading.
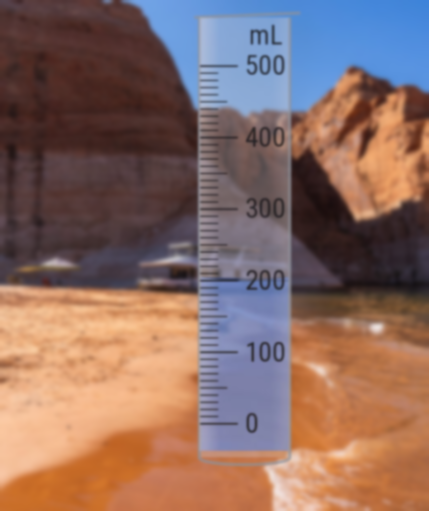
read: 200 mL
